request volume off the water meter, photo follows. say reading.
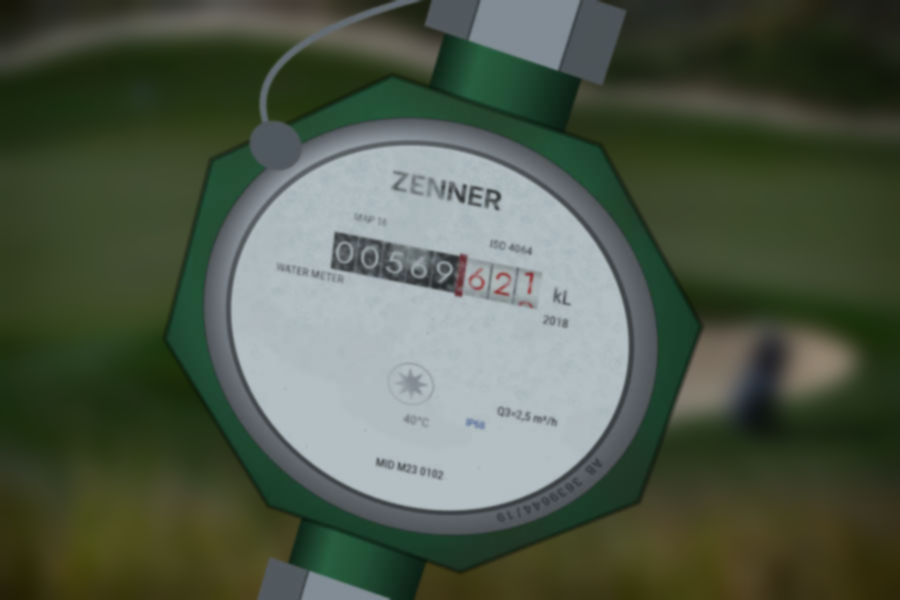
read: 569.621 kL
